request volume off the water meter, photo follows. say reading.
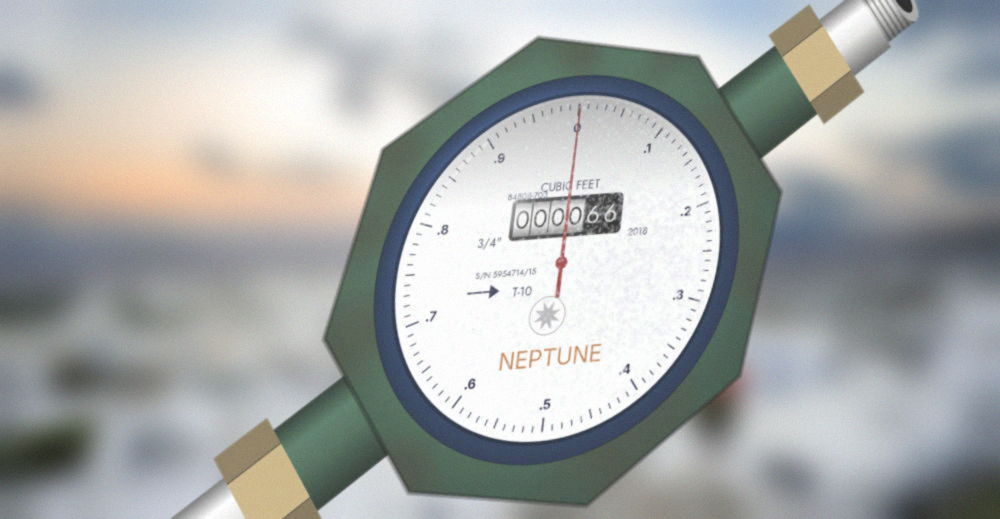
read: 66.00 ft³
